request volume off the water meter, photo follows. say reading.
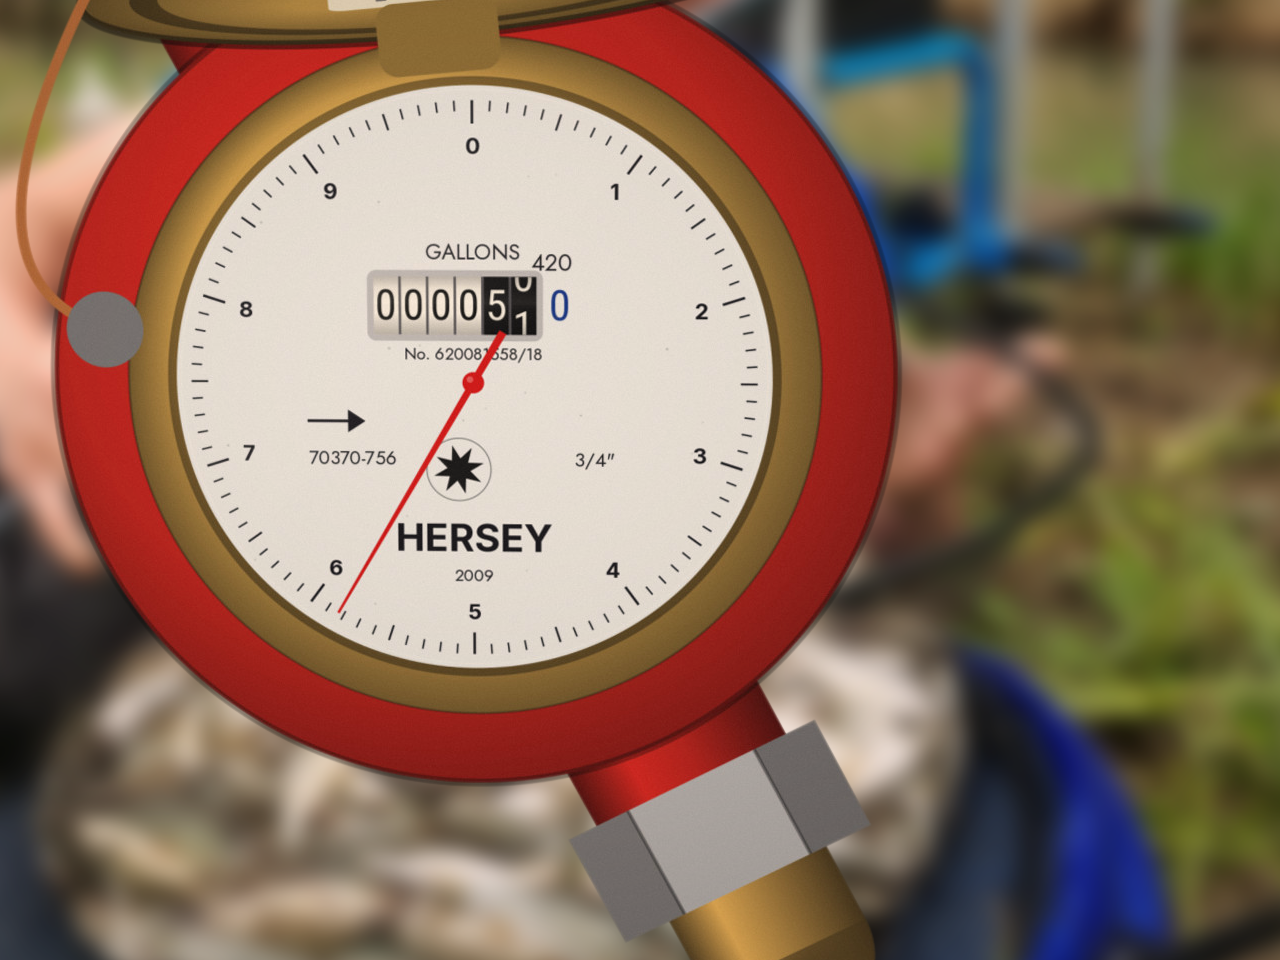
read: 505.8 gal
